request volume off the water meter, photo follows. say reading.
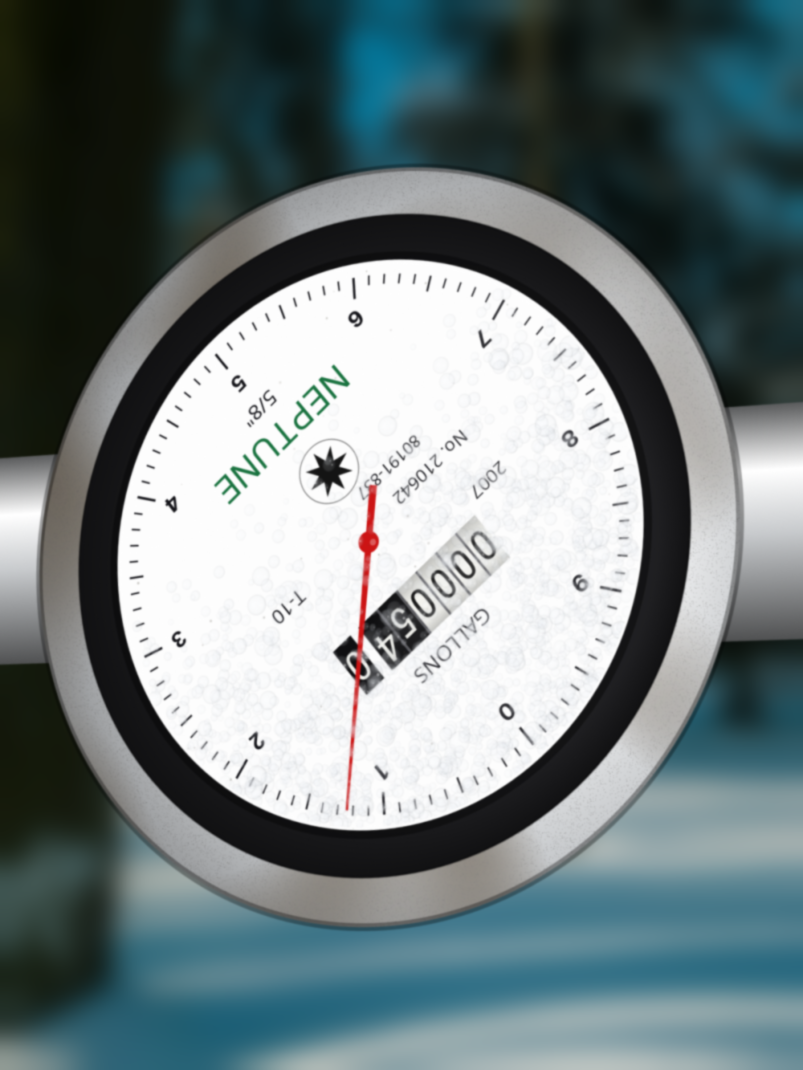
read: 541.2 gal
